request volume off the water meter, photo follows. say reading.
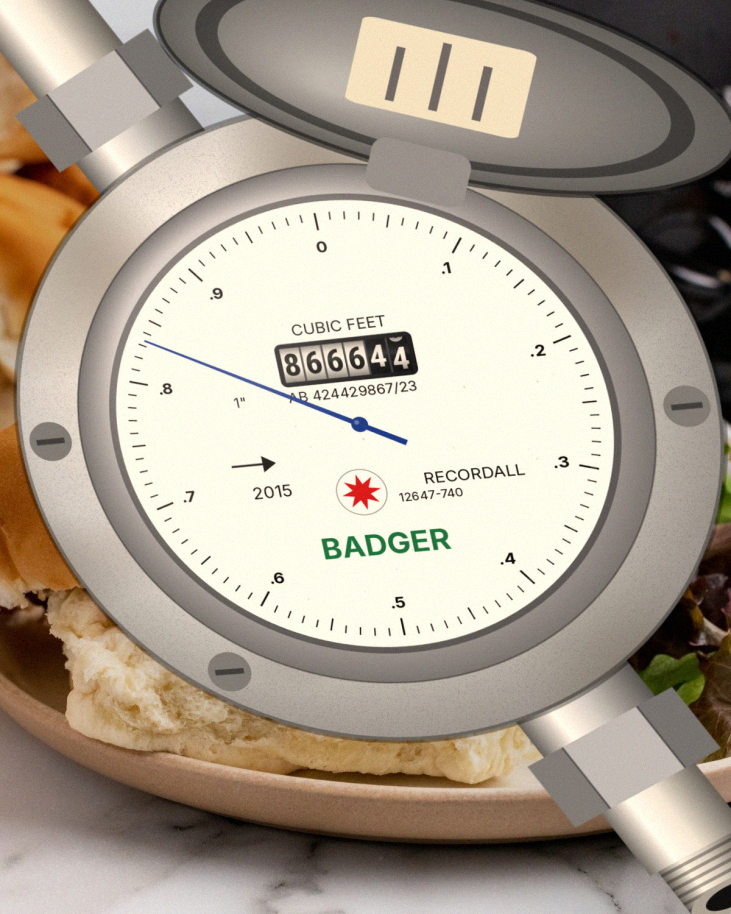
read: 866643.83 ft³
